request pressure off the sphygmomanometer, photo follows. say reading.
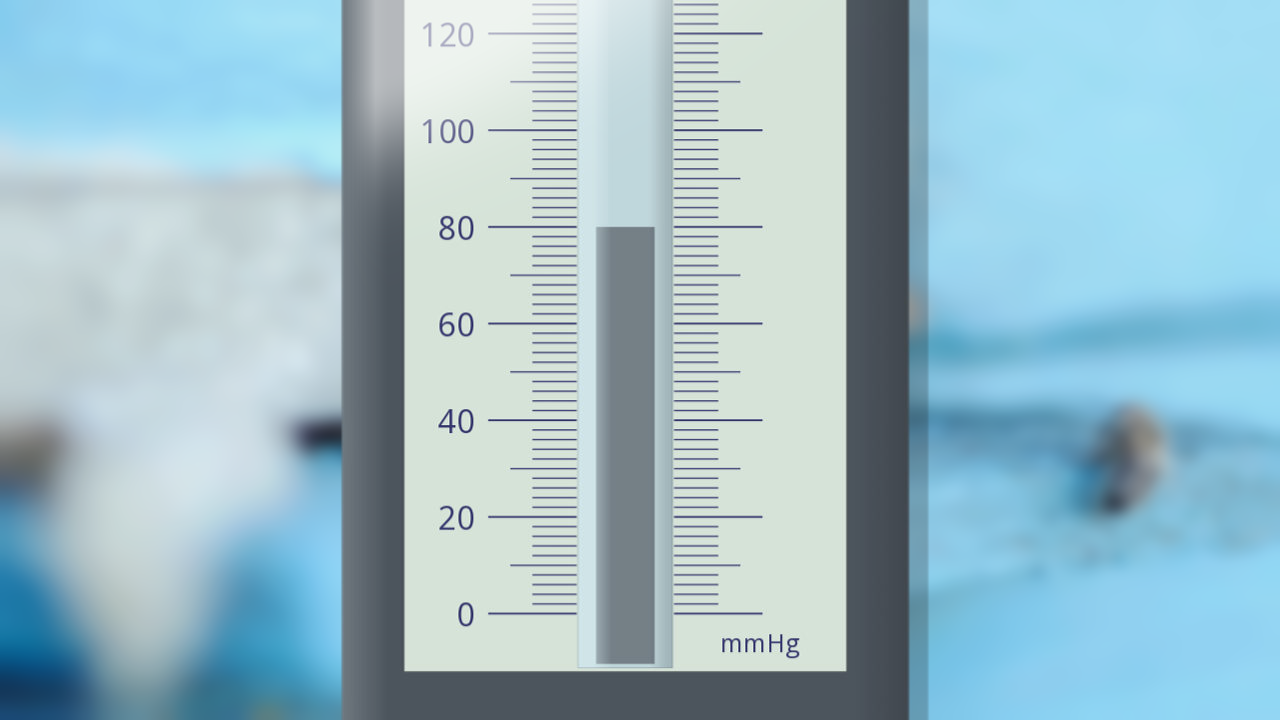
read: 80 mmHg
